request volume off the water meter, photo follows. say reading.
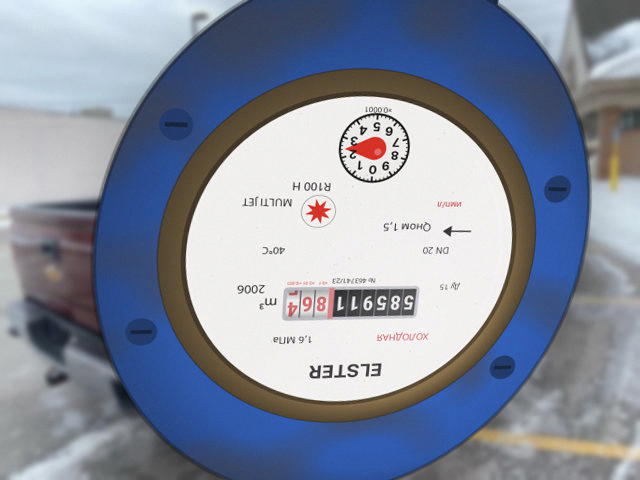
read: 585911.8642 m³
